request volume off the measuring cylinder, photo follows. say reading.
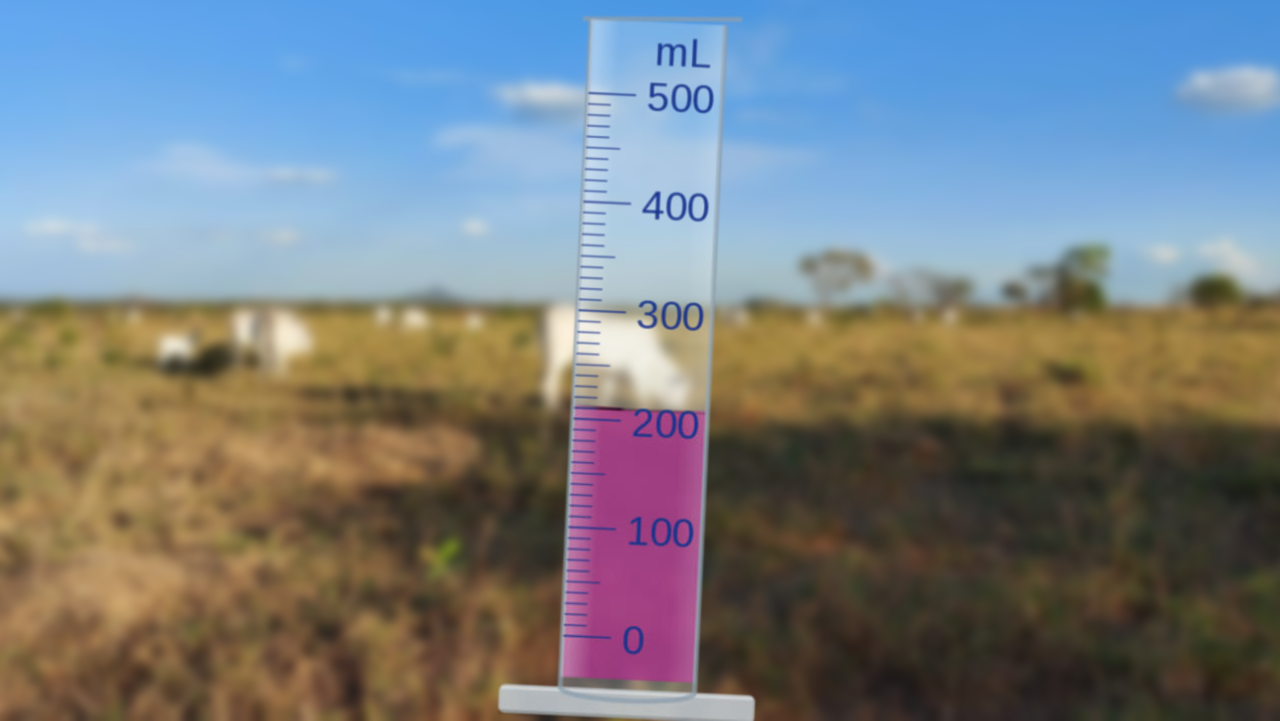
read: 210 mL
